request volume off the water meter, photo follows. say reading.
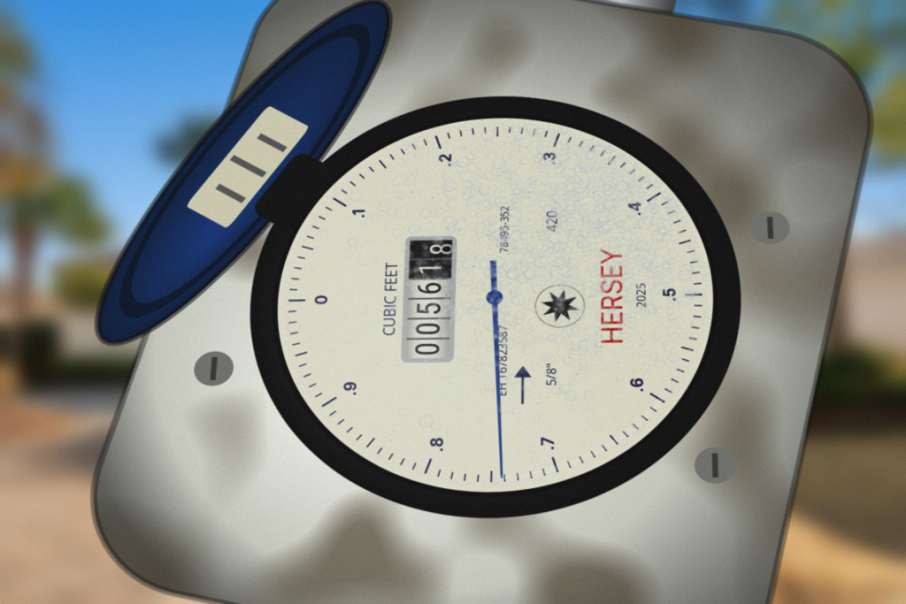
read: 5617.74 ft³
